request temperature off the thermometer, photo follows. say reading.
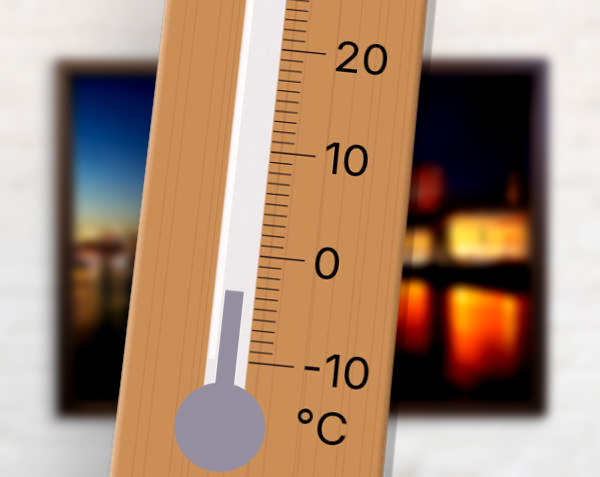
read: -3.5 °C
